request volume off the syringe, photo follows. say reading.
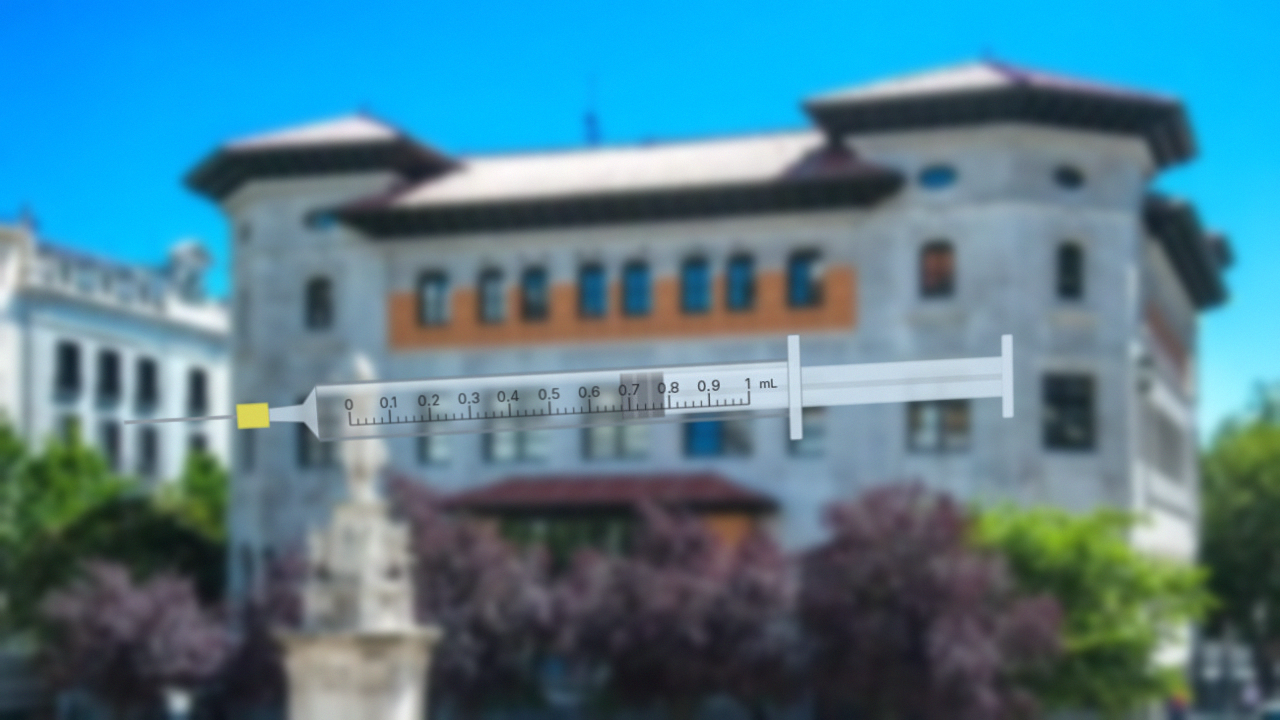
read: 0.68 mL
